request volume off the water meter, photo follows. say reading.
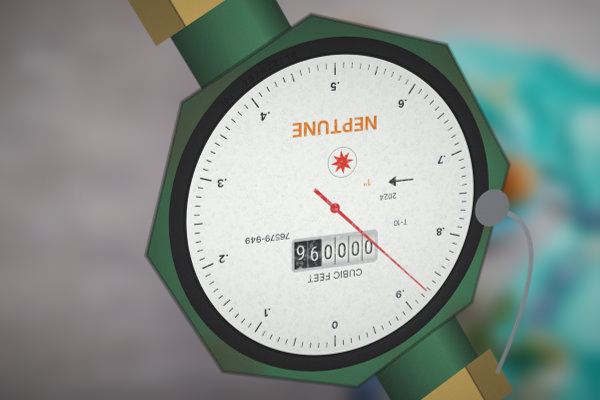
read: 95.87 ft³
